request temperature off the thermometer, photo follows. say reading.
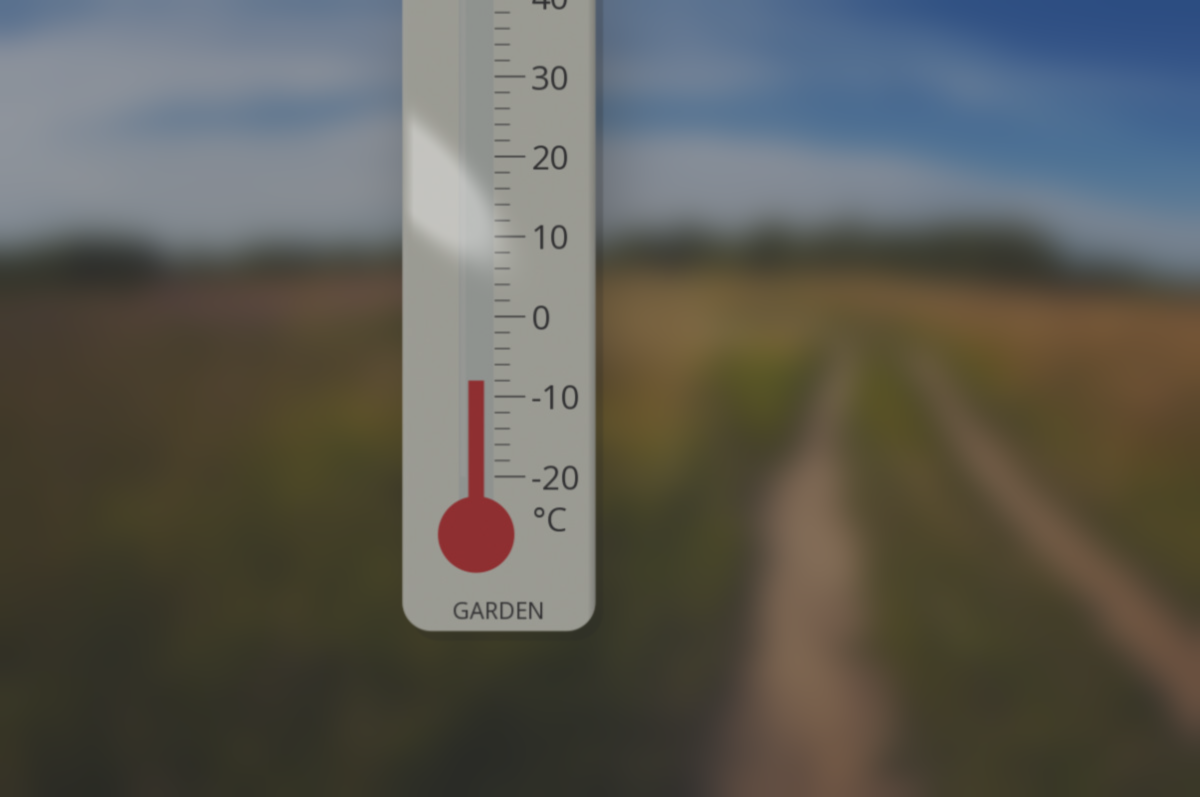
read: -8 °C
